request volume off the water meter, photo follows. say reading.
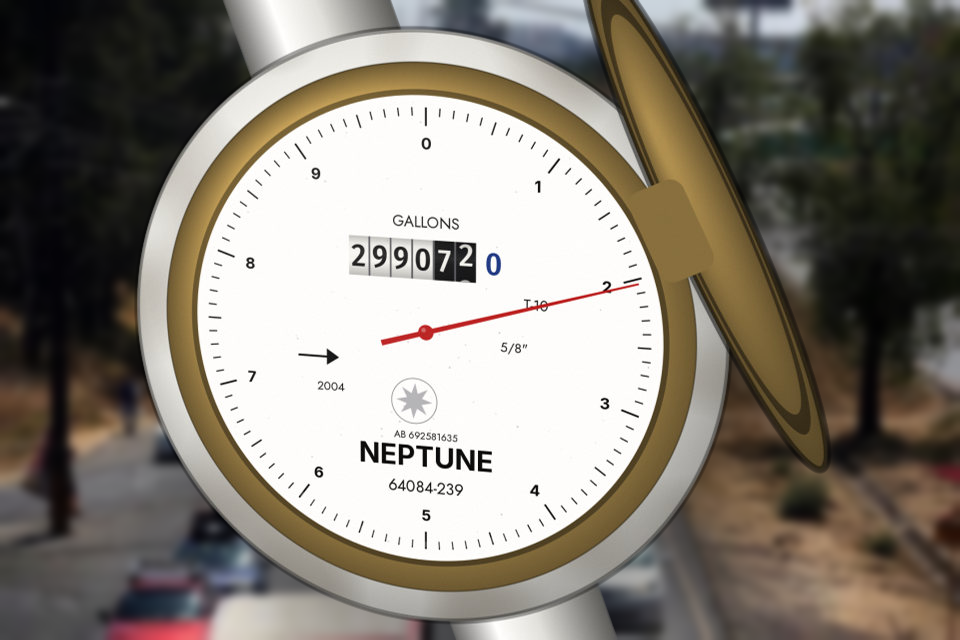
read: 2990722.0 gal
